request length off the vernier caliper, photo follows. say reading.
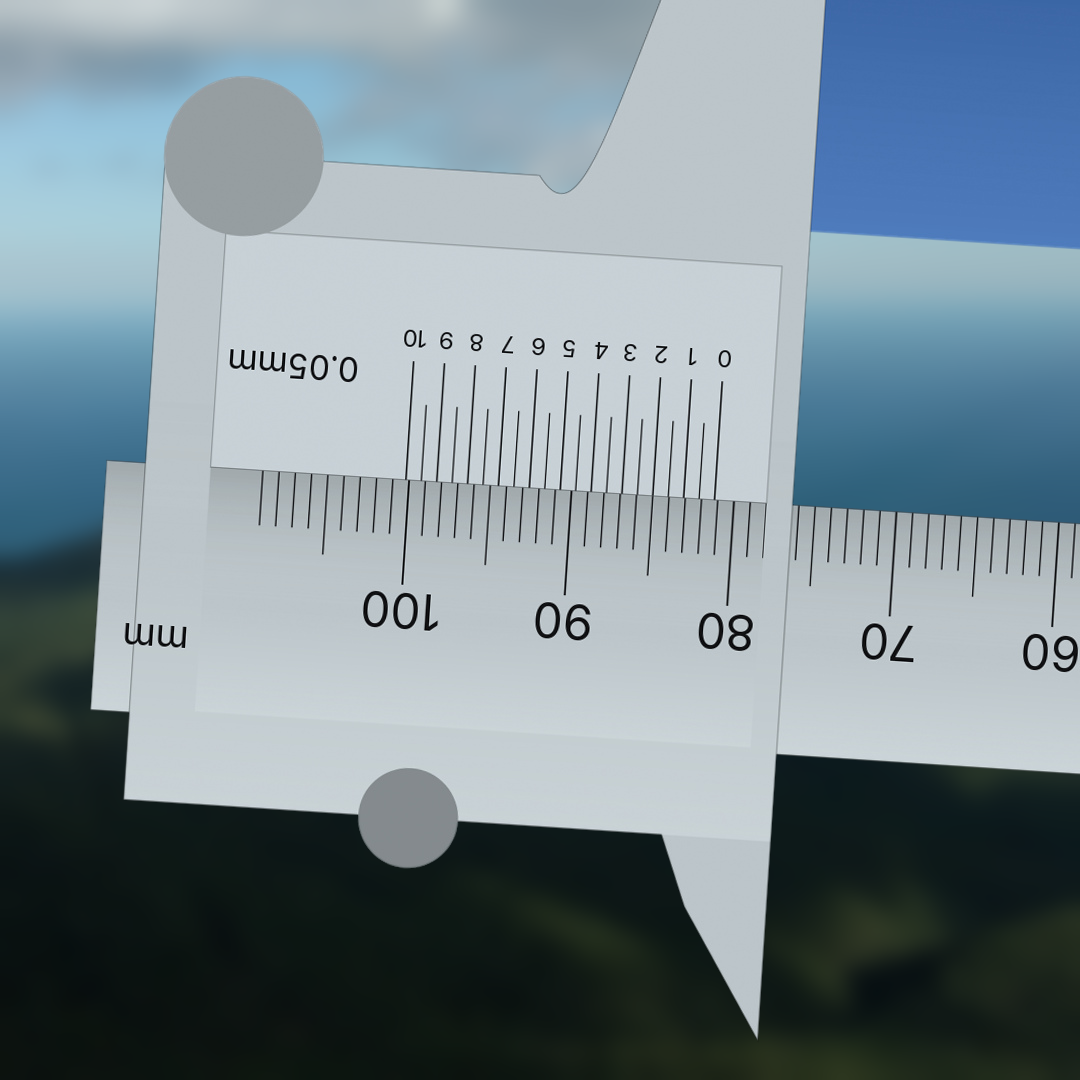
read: 81.2 mm
